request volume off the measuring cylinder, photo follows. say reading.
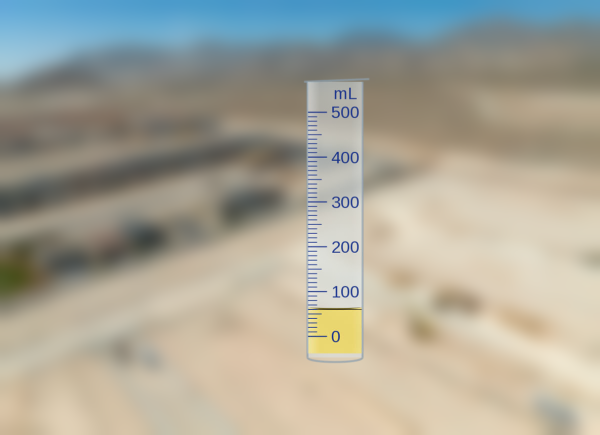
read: 60 mL
